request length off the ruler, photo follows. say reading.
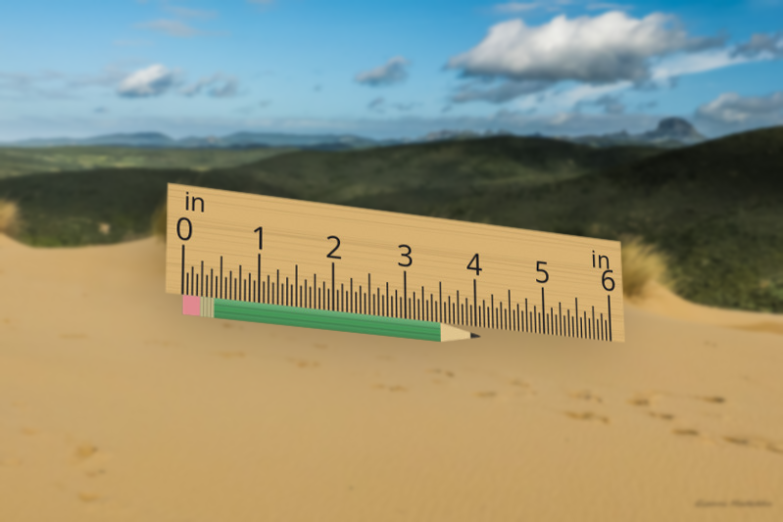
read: 4.0625 in
